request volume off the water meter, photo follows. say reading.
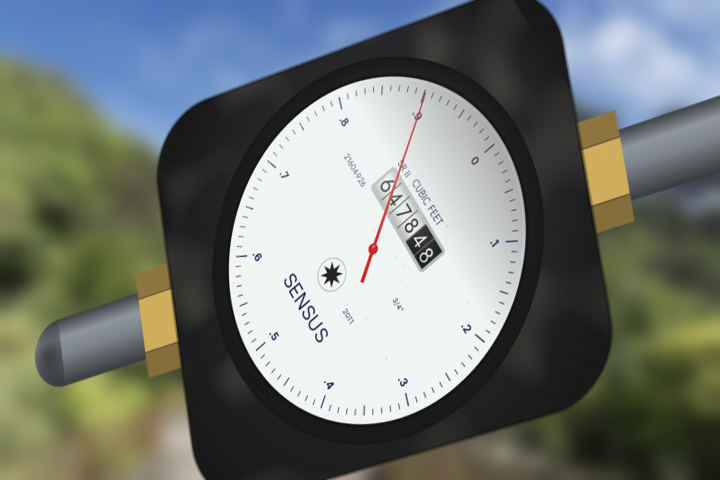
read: 647847.90 ft³
